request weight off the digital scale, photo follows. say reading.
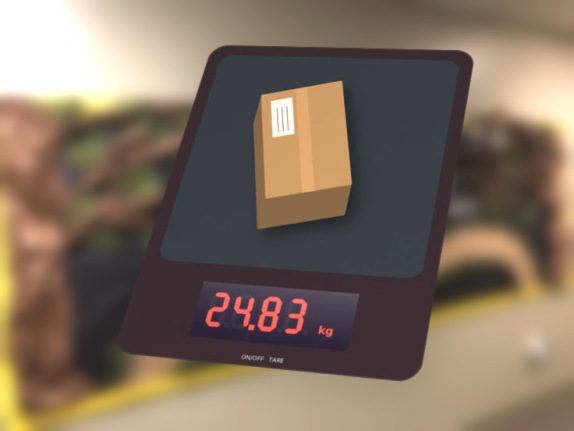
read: 24.83 kg
